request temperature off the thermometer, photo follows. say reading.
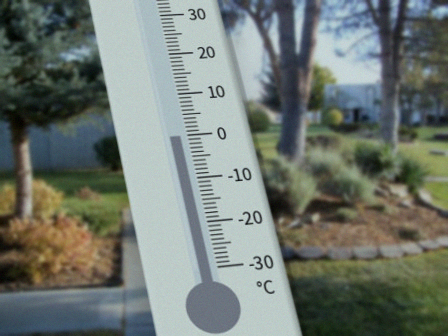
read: 0 °C
